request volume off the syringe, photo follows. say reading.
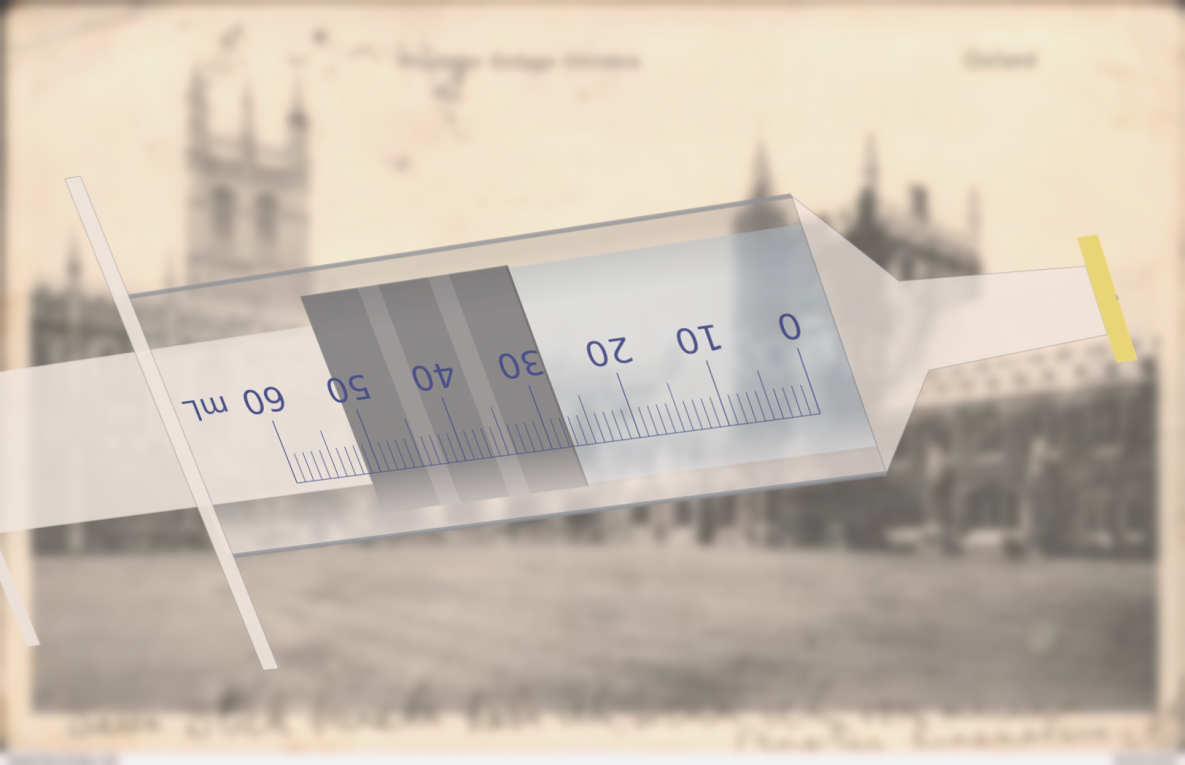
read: 27.5 mL
